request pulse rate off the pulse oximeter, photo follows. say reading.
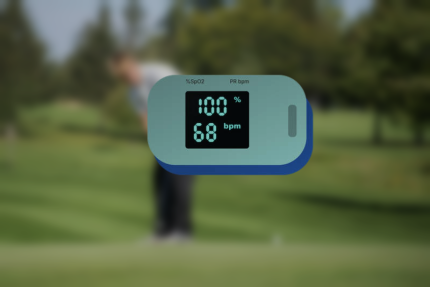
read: 68 bpm
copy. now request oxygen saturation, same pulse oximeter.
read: 100 %
